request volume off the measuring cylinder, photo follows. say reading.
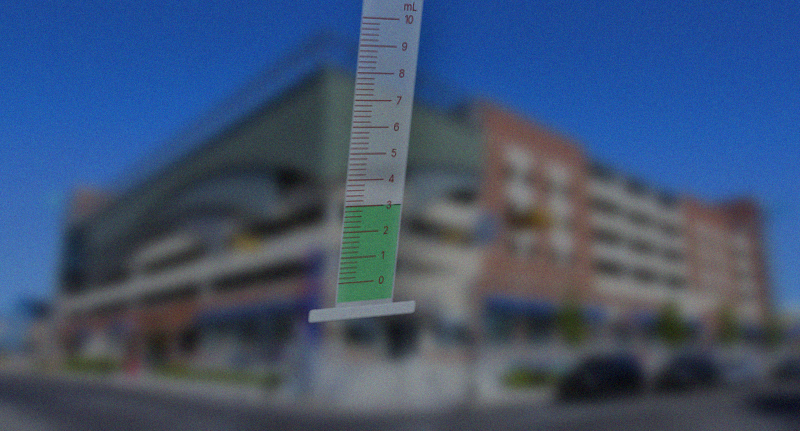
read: 3 mL
